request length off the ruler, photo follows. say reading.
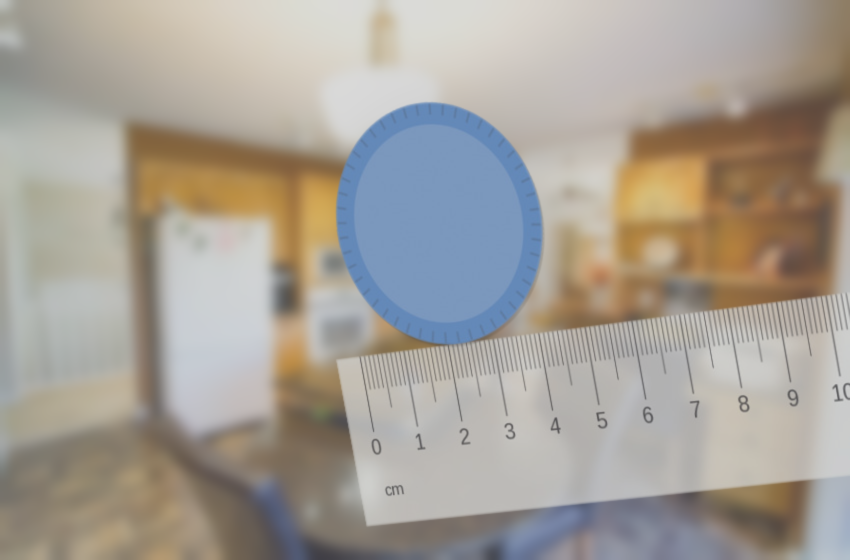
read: 4.5 cm
